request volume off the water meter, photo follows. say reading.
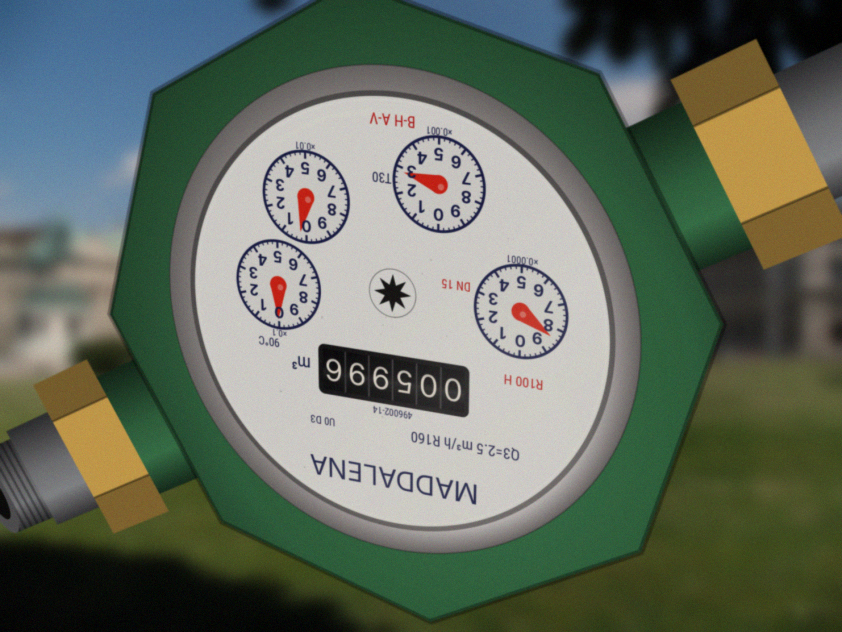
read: 5996.0028 m³
